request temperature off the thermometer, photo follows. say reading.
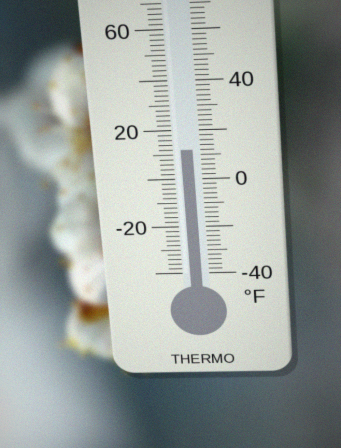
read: 12 °F
